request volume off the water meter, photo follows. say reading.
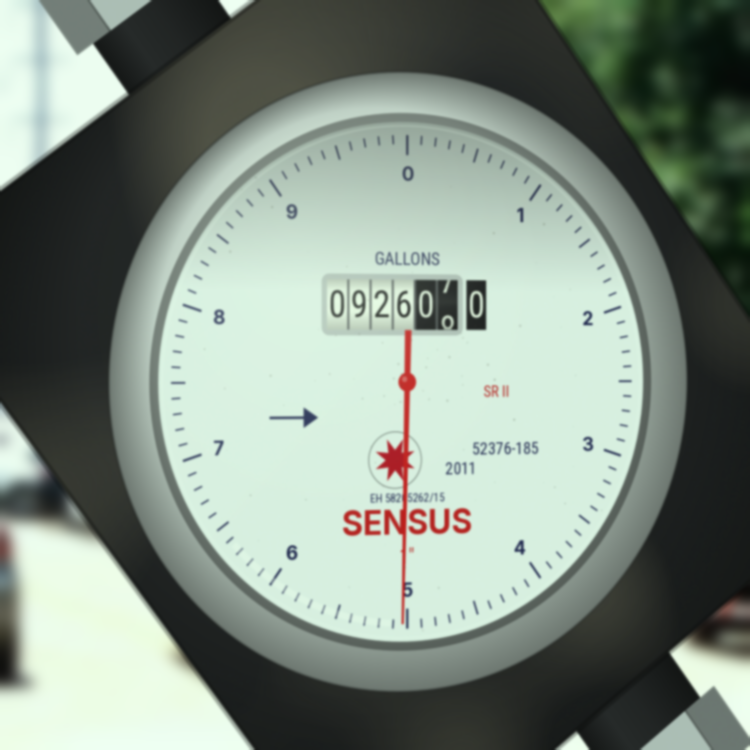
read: 926075.0 gal
